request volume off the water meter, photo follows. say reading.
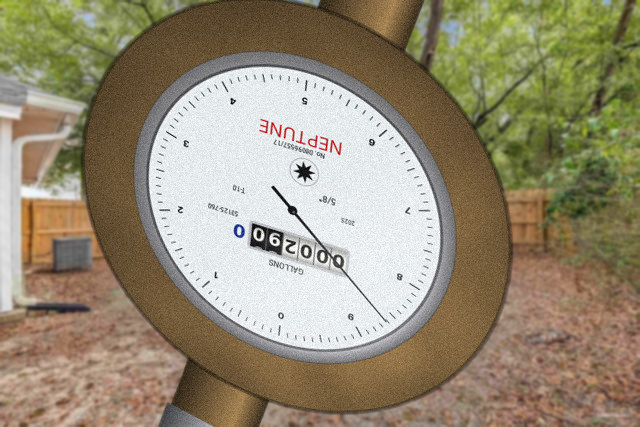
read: 2898.6 gal
